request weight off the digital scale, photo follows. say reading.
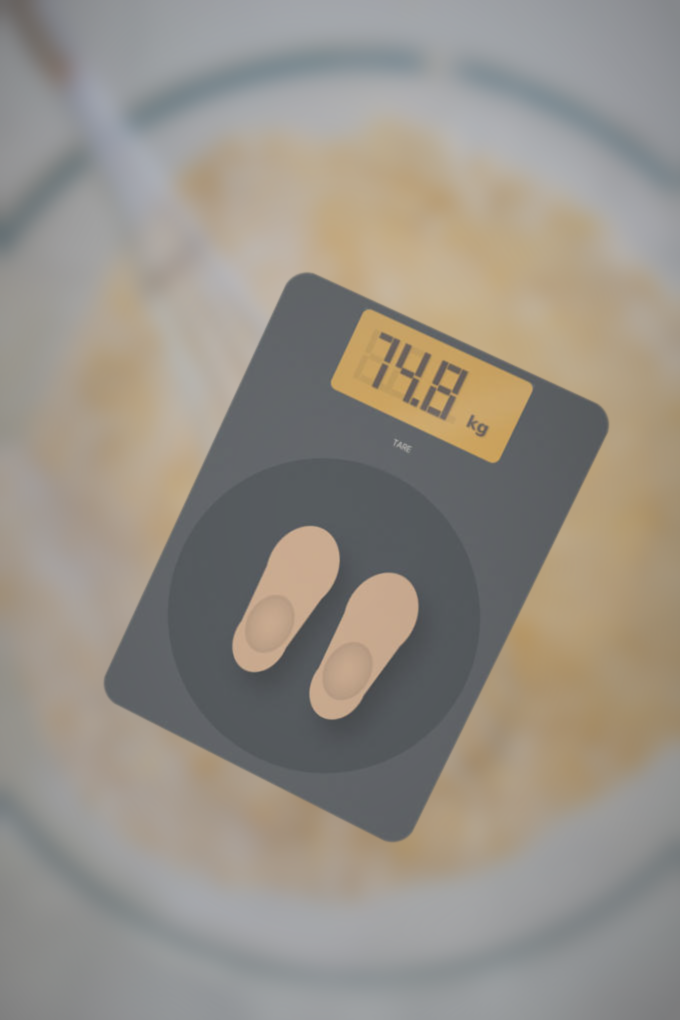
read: 74.8 kg
